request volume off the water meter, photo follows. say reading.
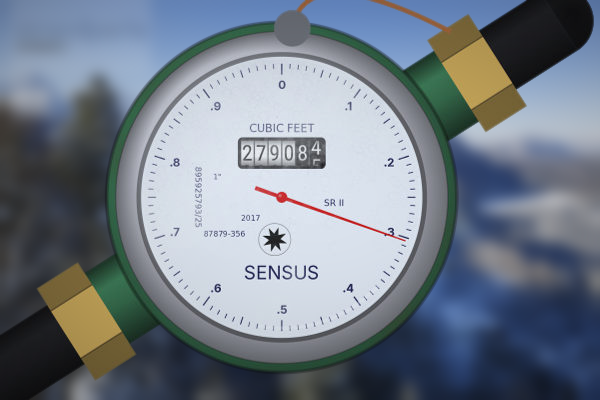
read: 279084.30 ft³
